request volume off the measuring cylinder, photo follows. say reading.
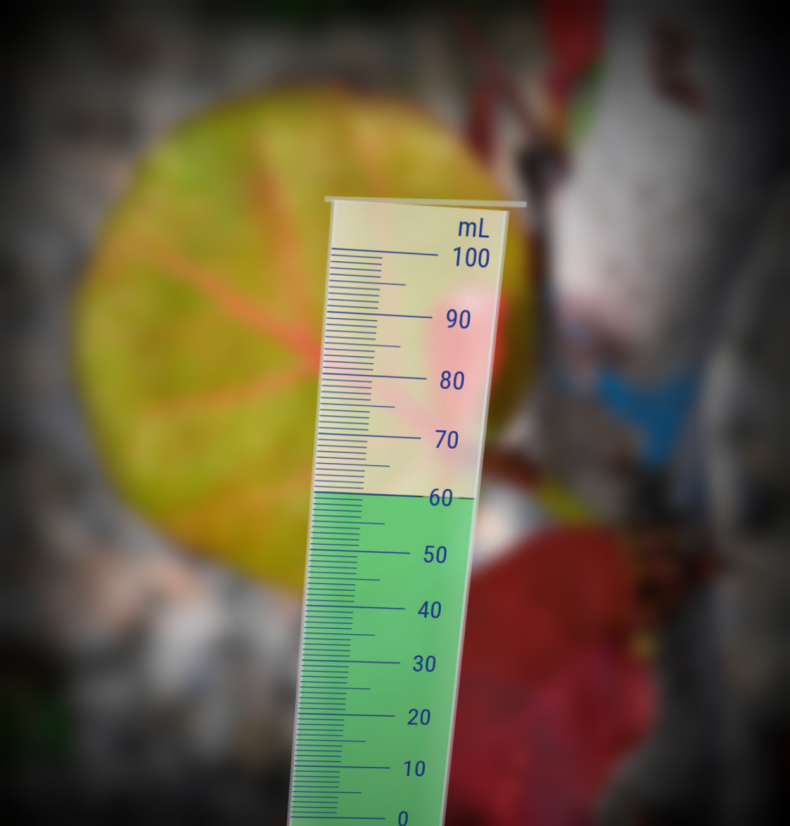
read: 60 mL
